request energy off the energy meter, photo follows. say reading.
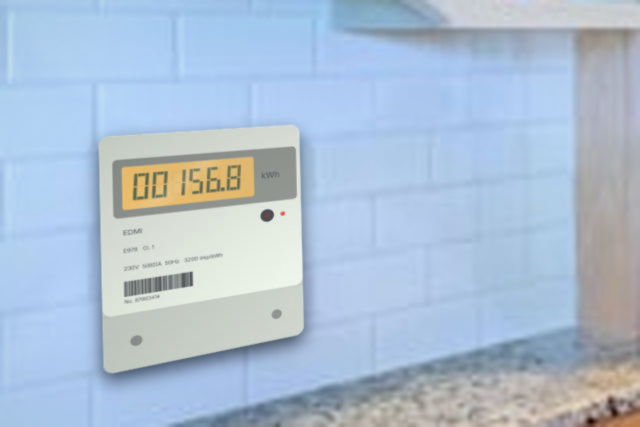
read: 156.8 kWh
